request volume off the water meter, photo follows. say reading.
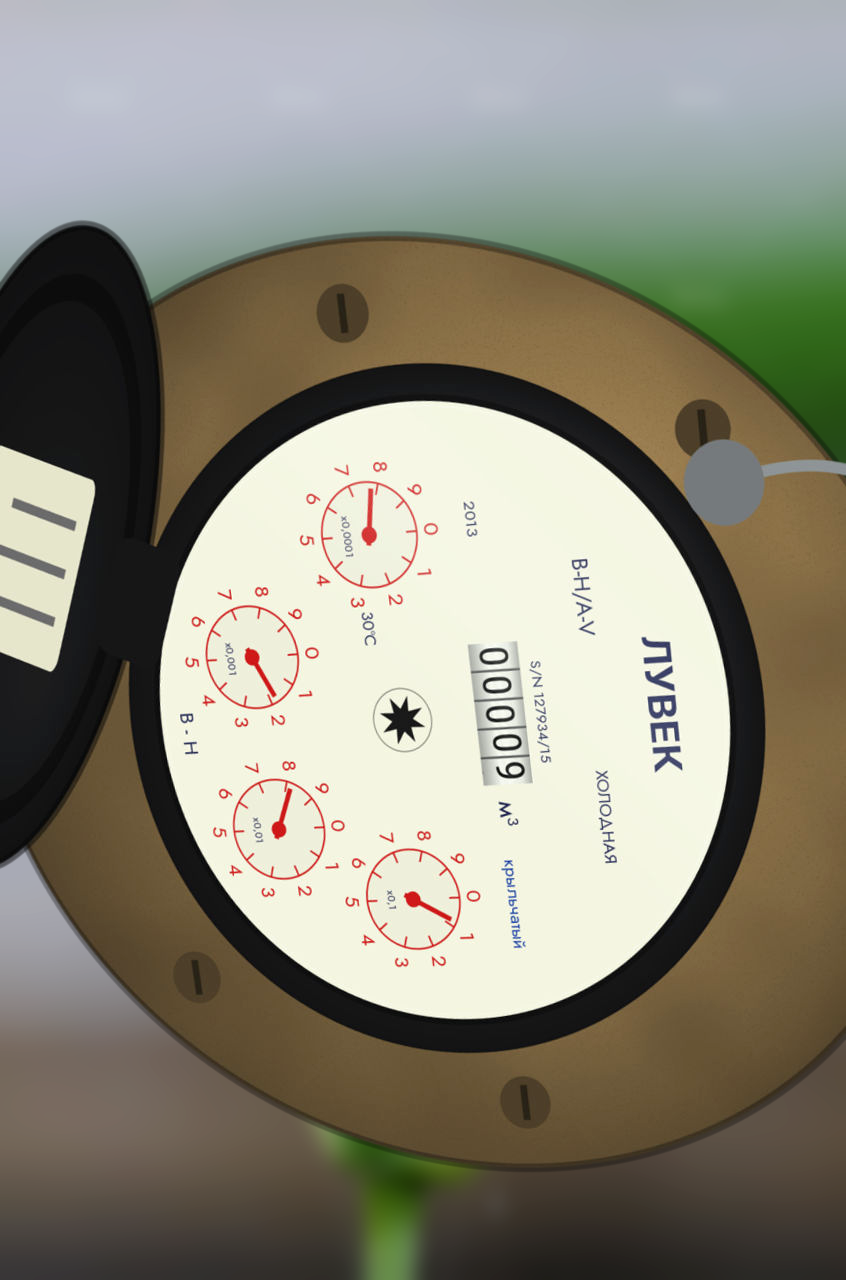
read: 9.0817 m³
